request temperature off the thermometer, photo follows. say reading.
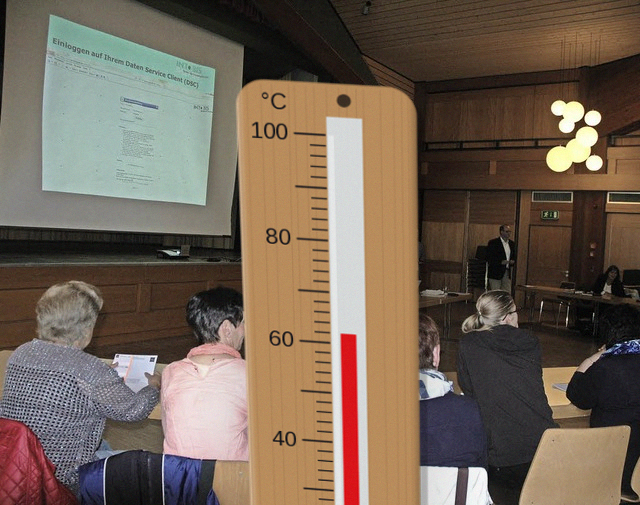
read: 62 °C
